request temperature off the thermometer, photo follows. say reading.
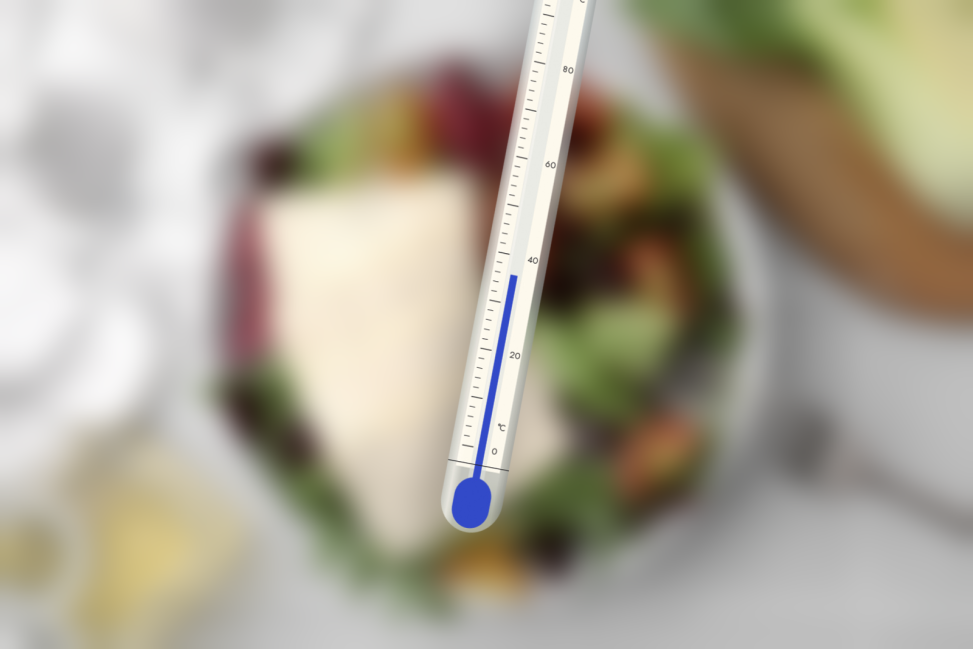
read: 36 °C
